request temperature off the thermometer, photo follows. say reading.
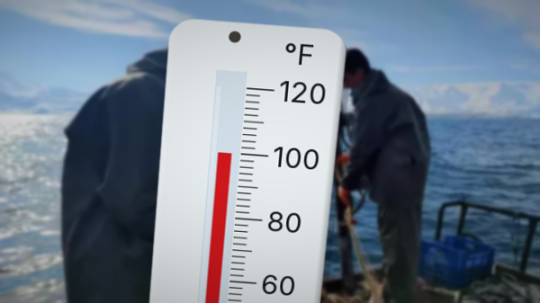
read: 100 °F
